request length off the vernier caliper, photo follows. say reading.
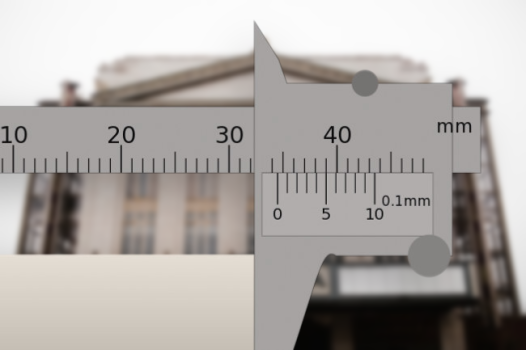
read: 34.5 mm
